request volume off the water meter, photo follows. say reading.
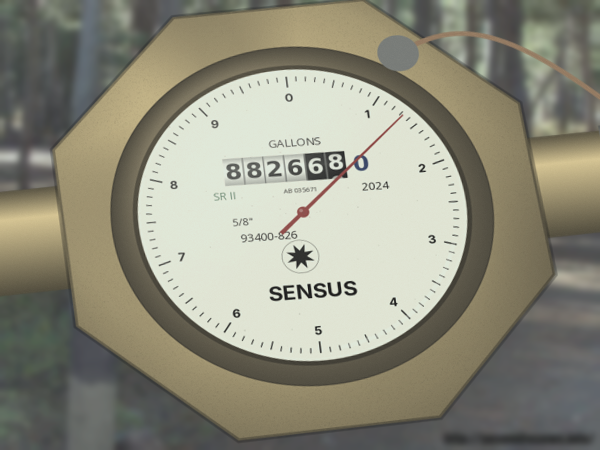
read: 8826681.3 gal
